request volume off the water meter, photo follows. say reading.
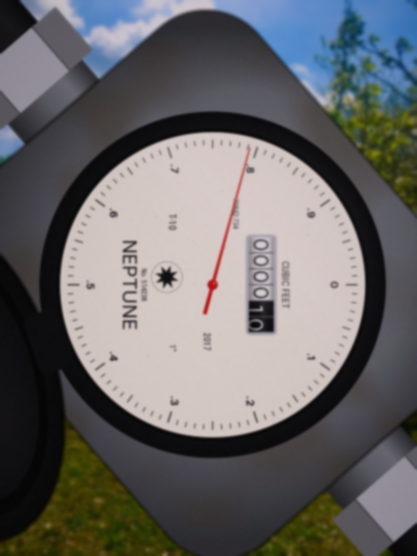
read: 9.79 ft³
